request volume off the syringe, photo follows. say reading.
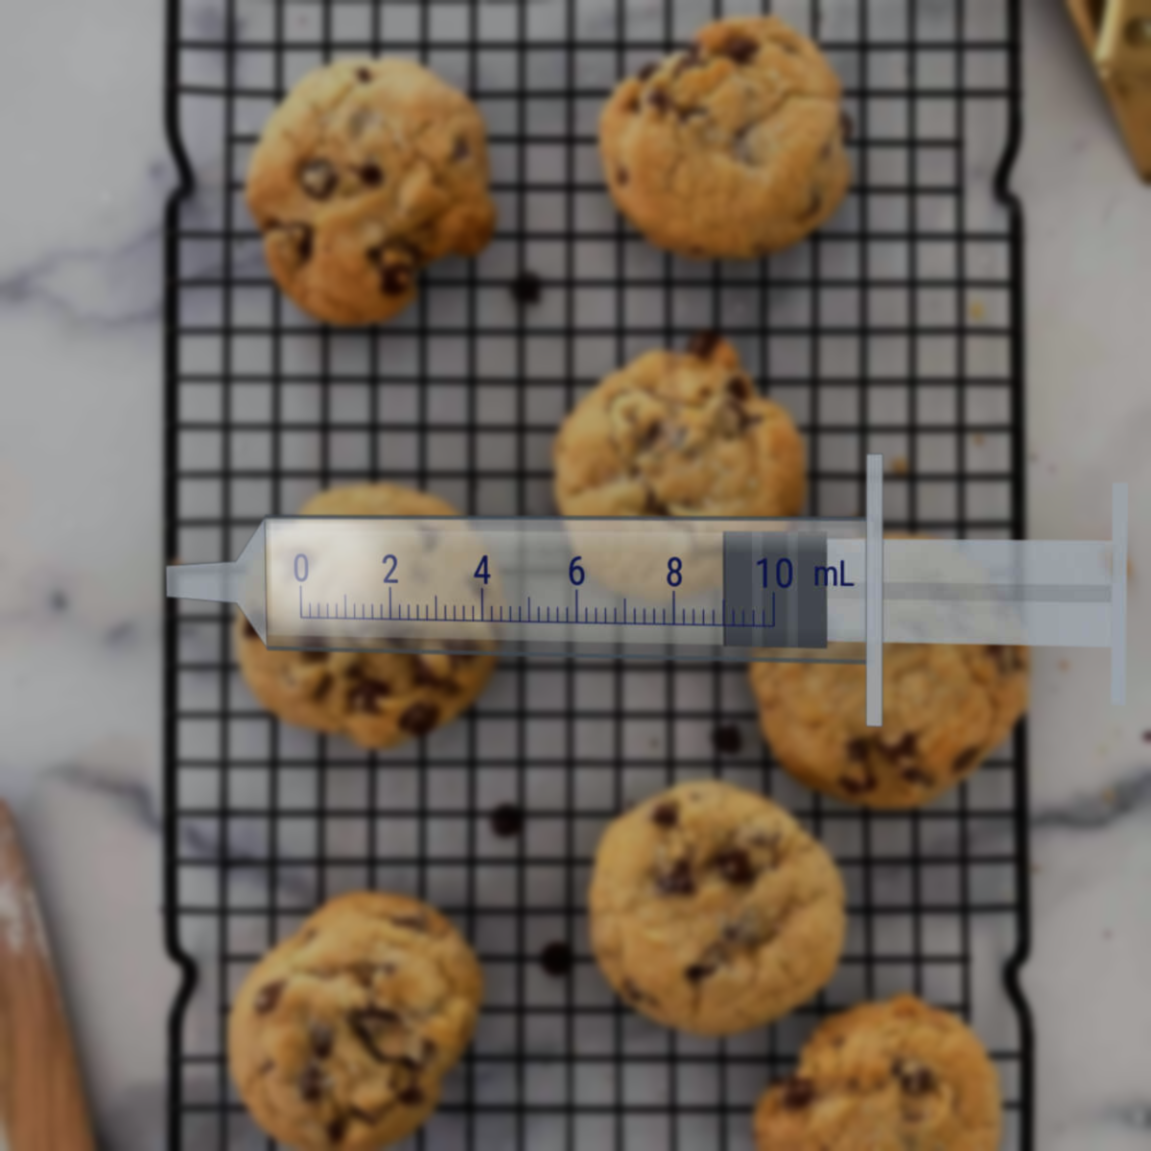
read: 9 mL
